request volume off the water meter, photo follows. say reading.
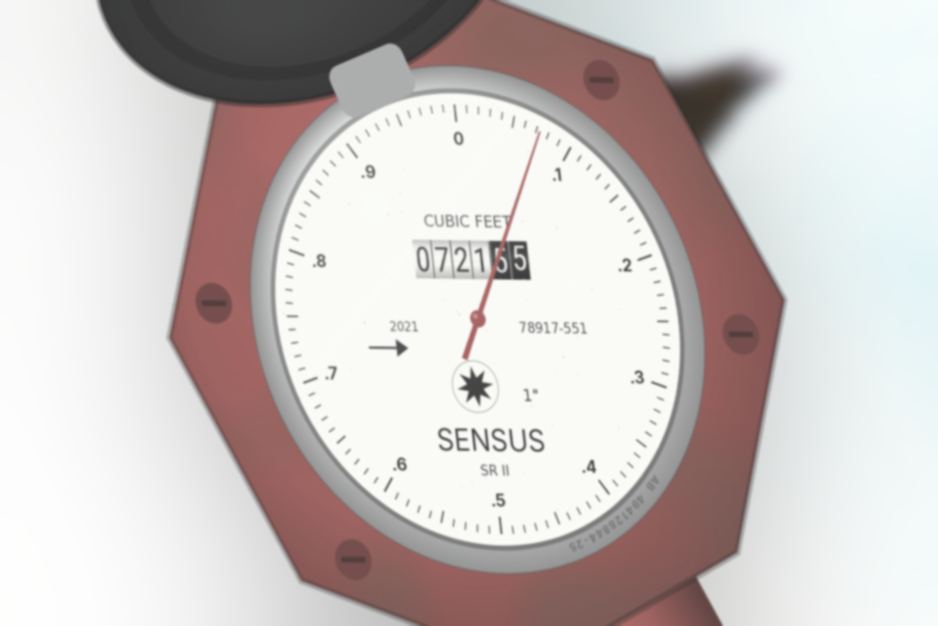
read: 72155.07 ft³
